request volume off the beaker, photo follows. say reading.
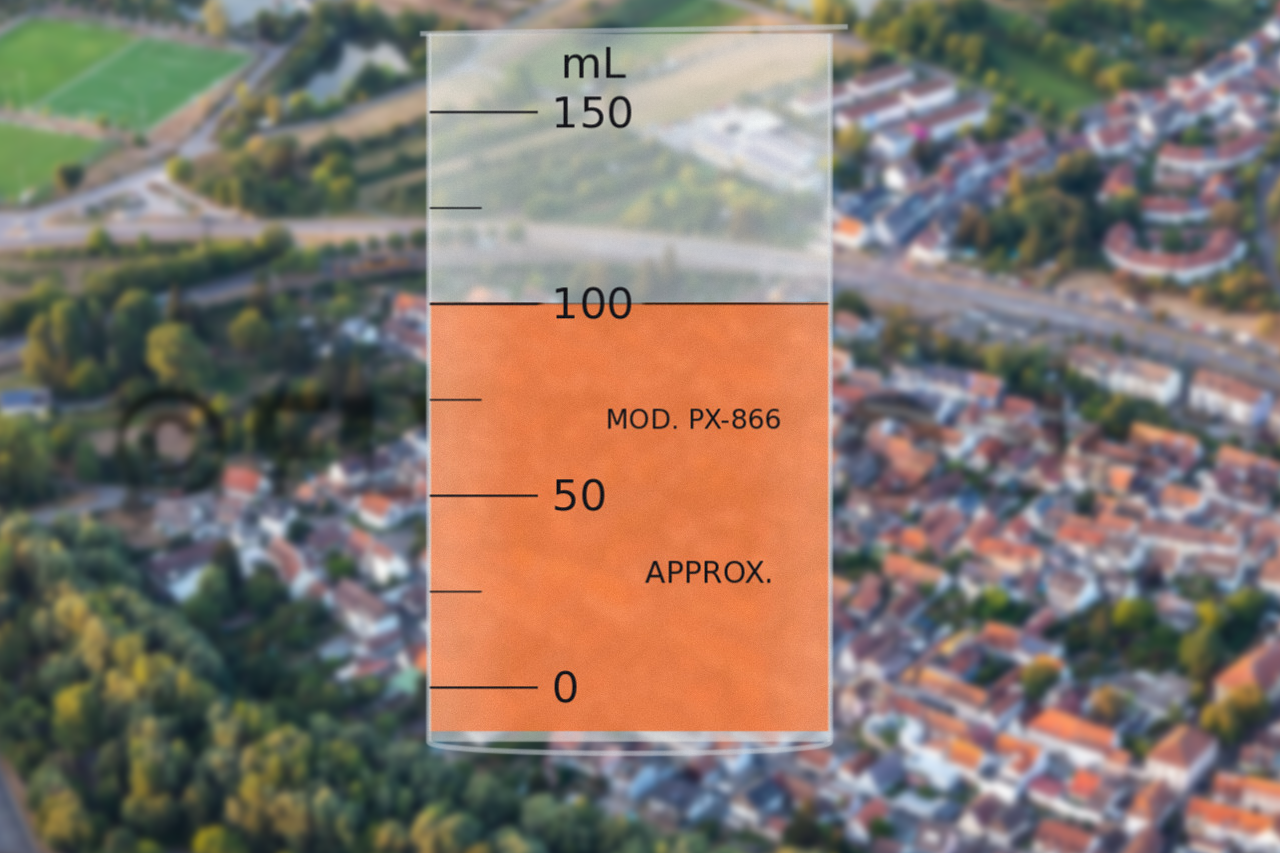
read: 100 mL
